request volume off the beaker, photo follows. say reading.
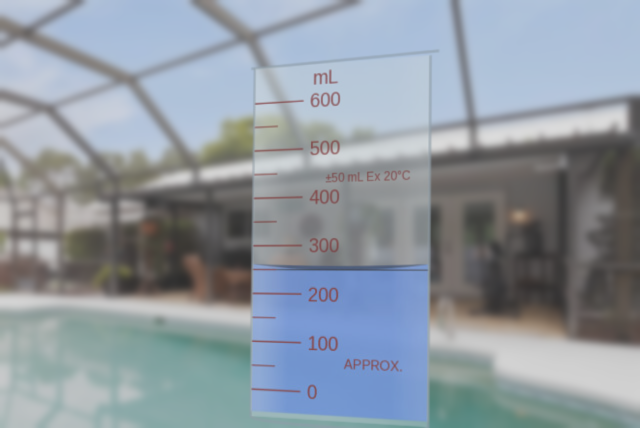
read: 250 mL
